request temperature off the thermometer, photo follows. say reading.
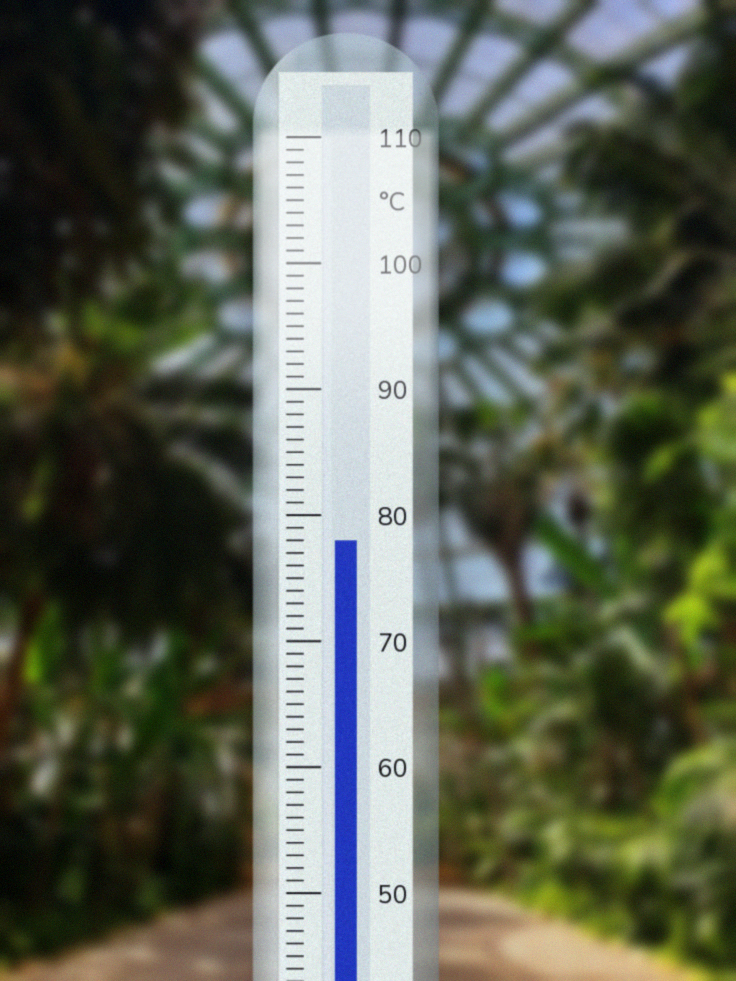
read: 78 °C
